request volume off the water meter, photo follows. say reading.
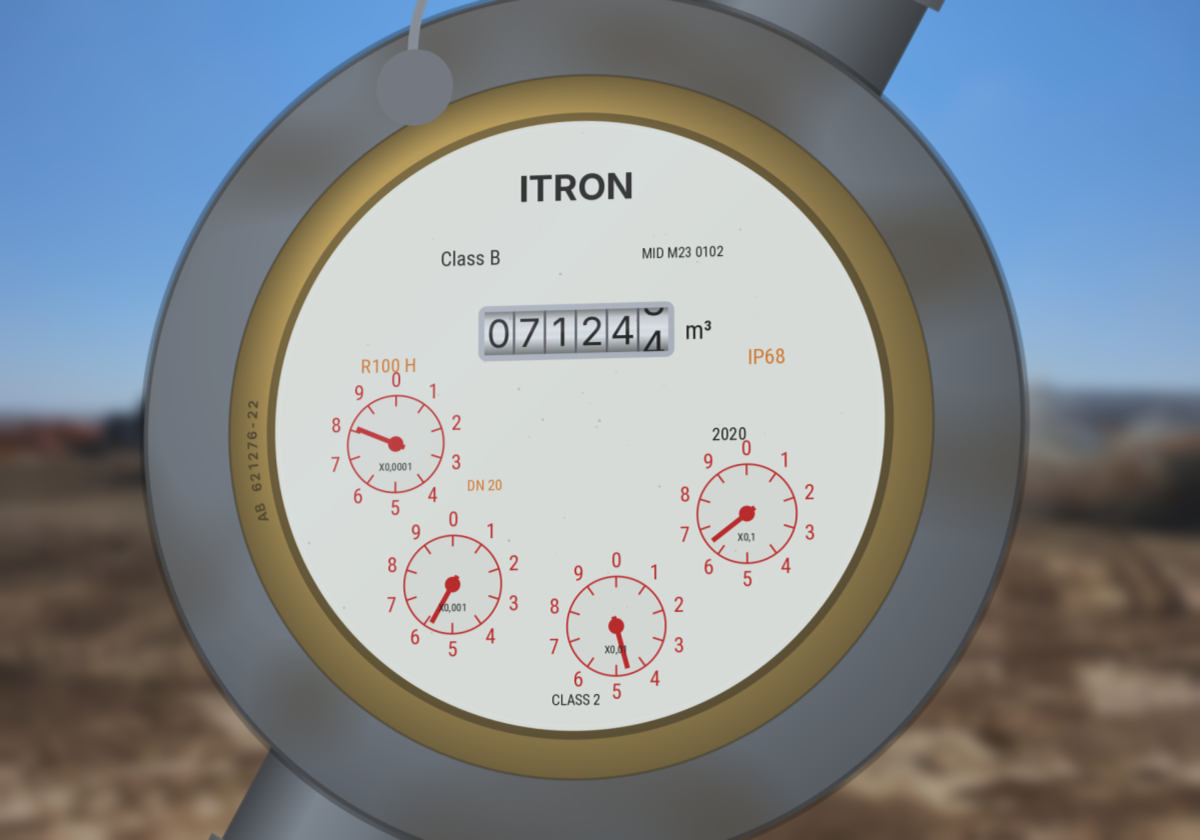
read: 71243.6458 m³
